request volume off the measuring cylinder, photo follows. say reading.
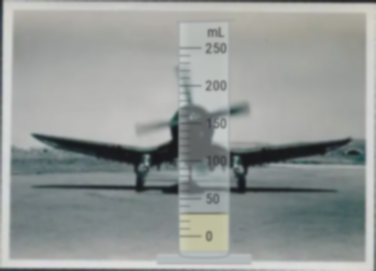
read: 30 mL
